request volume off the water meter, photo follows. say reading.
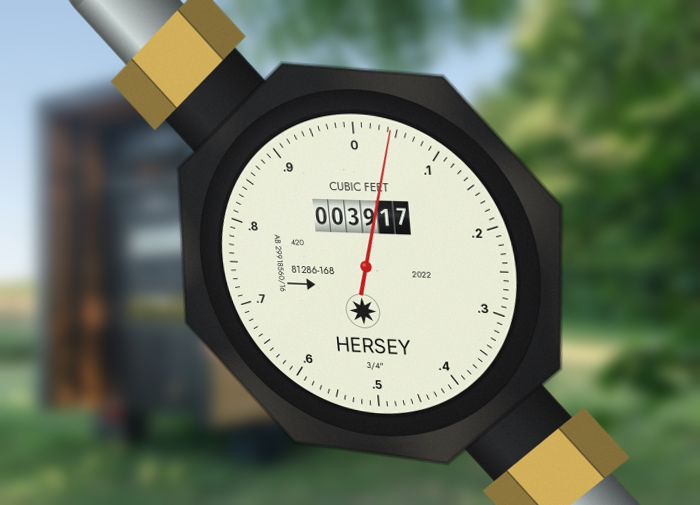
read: 3917.04 ft³
